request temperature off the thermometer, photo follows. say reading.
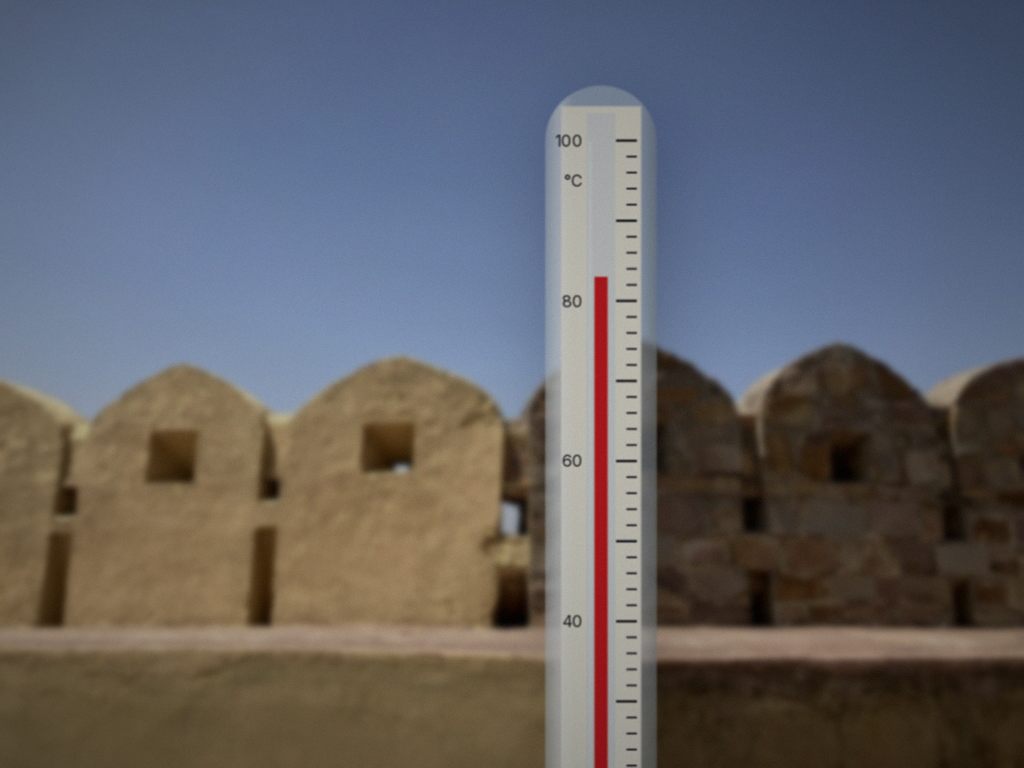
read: 83 °C
